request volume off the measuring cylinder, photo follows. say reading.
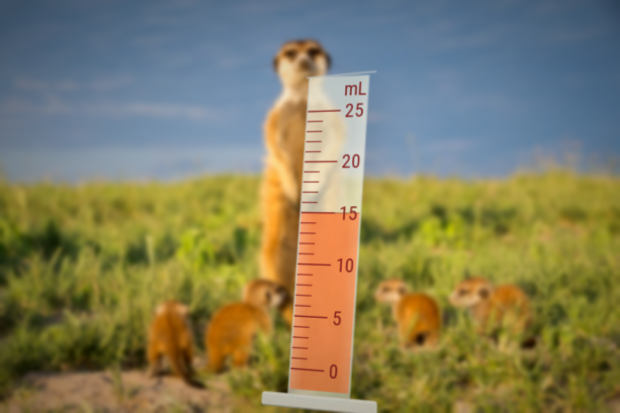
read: 15 mL
